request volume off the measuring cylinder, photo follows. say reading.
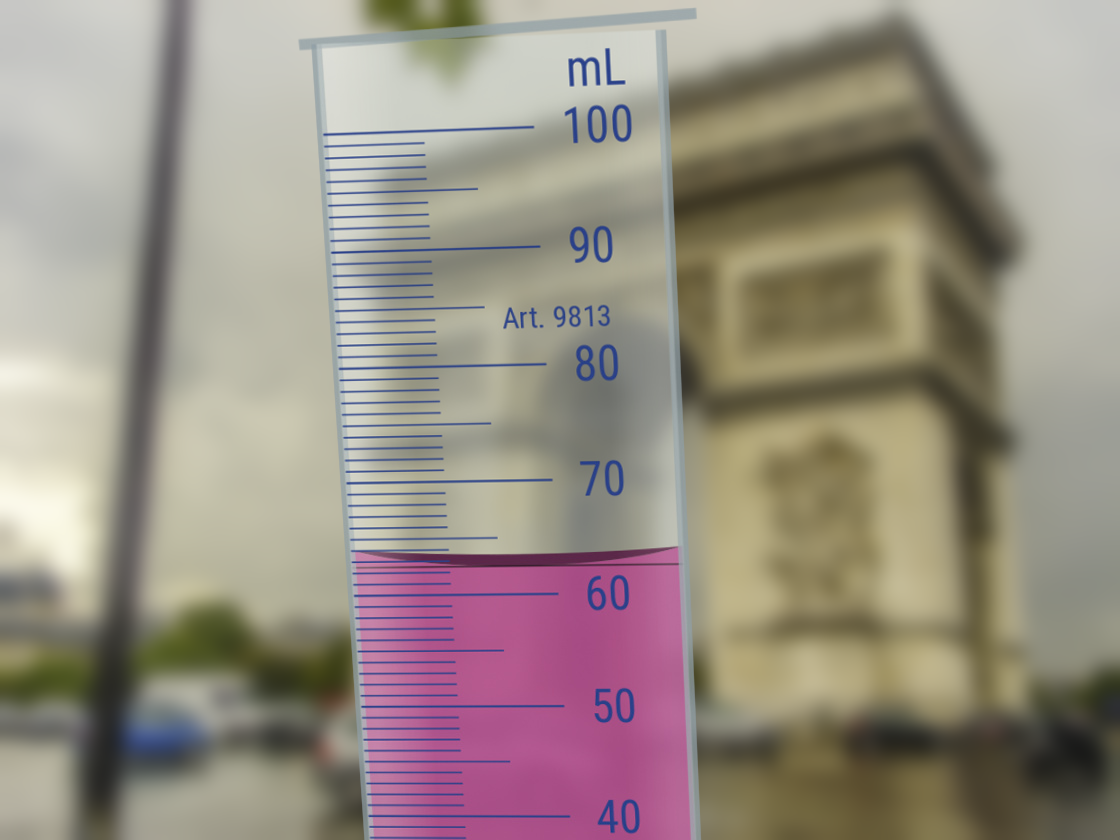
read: 62.5 mL
